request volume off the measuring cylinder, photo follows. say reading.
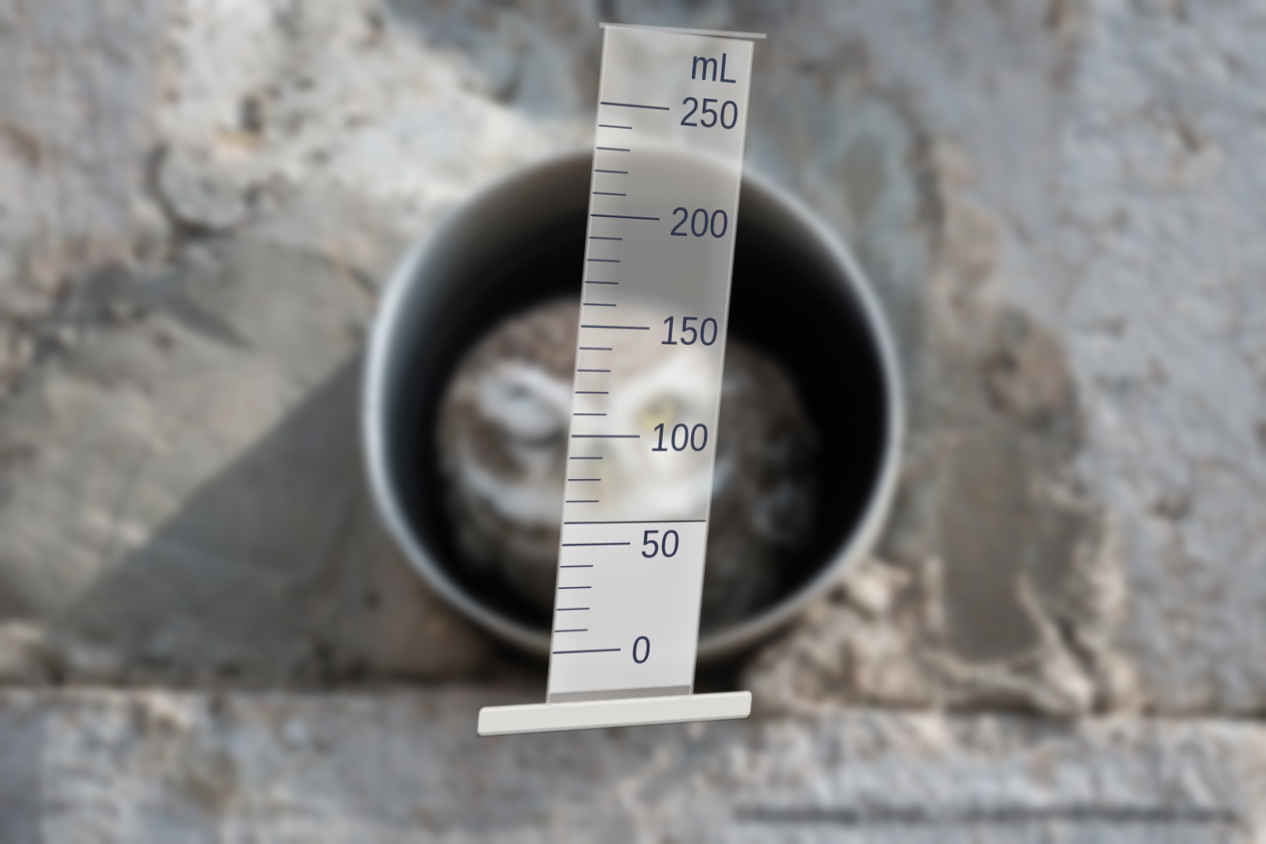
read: 60 mL
